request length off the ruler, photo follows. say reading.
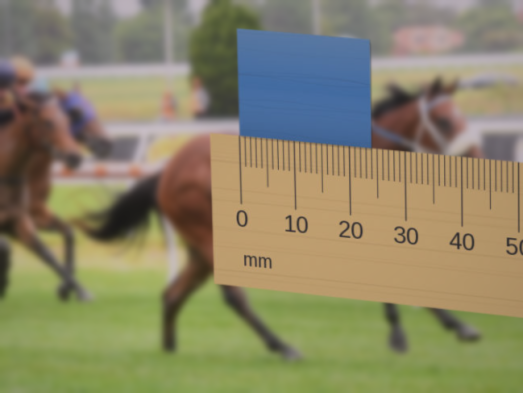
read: 24 mm
